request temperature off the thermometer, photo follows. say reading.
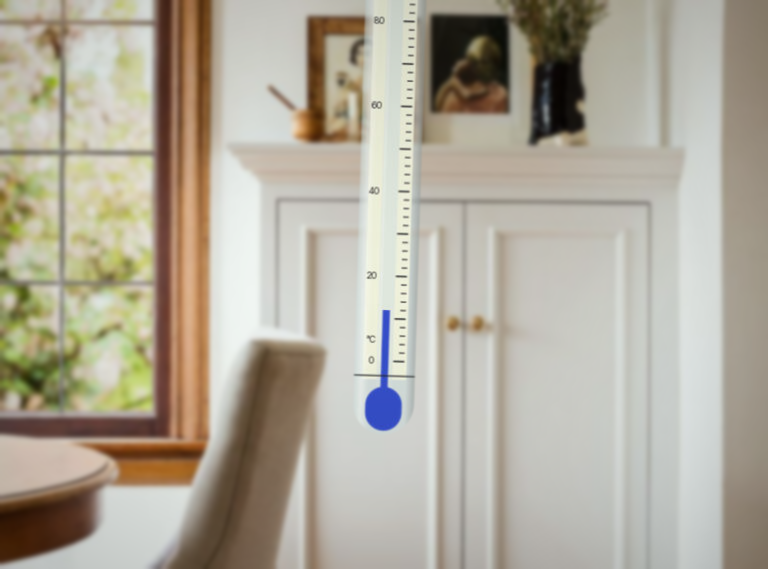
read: 12 °C
